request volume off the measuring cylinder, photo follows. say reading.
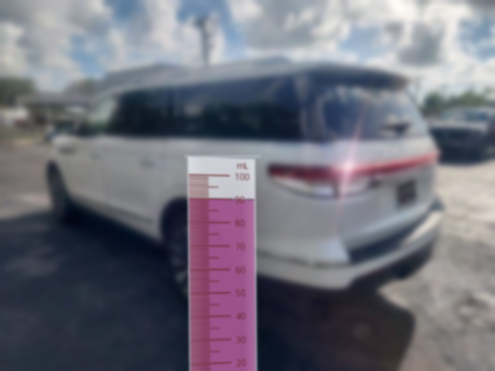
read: 90 mL
